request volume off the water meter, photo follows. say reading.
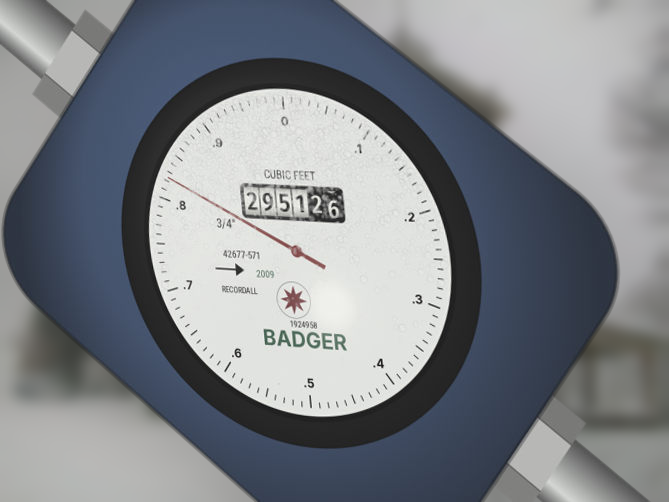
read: 295125.82 ft³
